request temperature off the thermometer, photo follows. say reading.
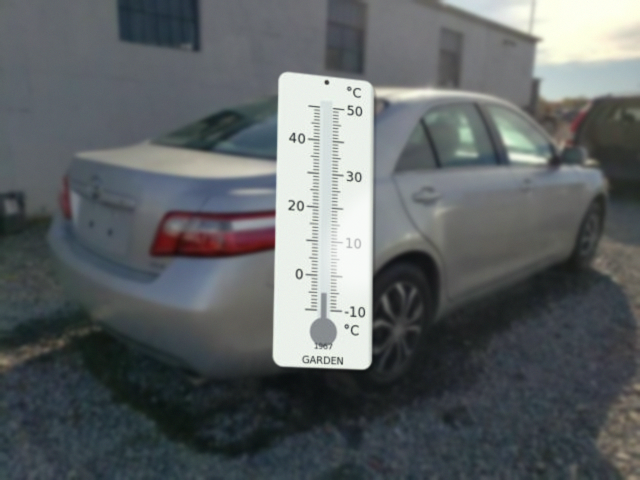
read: -5 °C
